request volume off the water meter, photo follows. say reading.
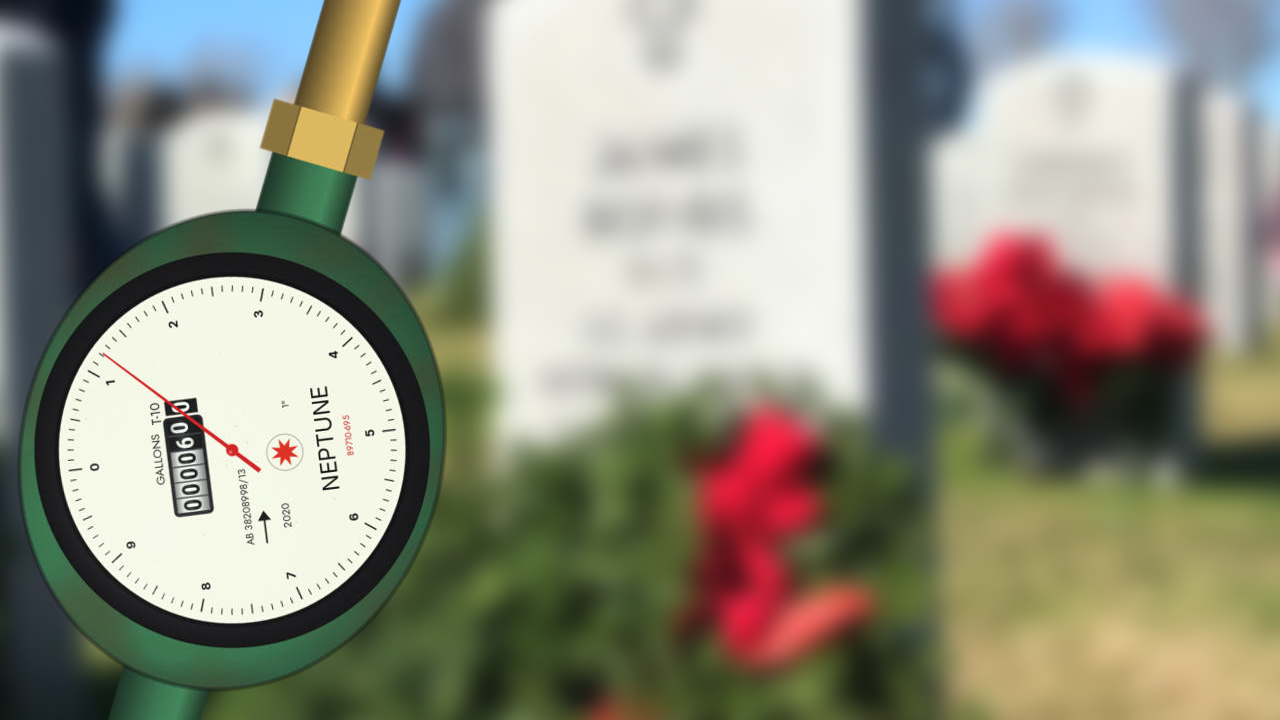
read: 601.2 gal
